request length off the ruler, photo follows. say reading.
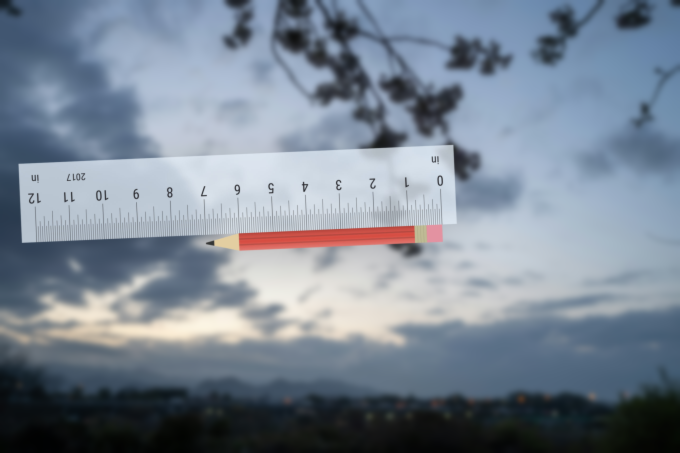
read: 7 in
